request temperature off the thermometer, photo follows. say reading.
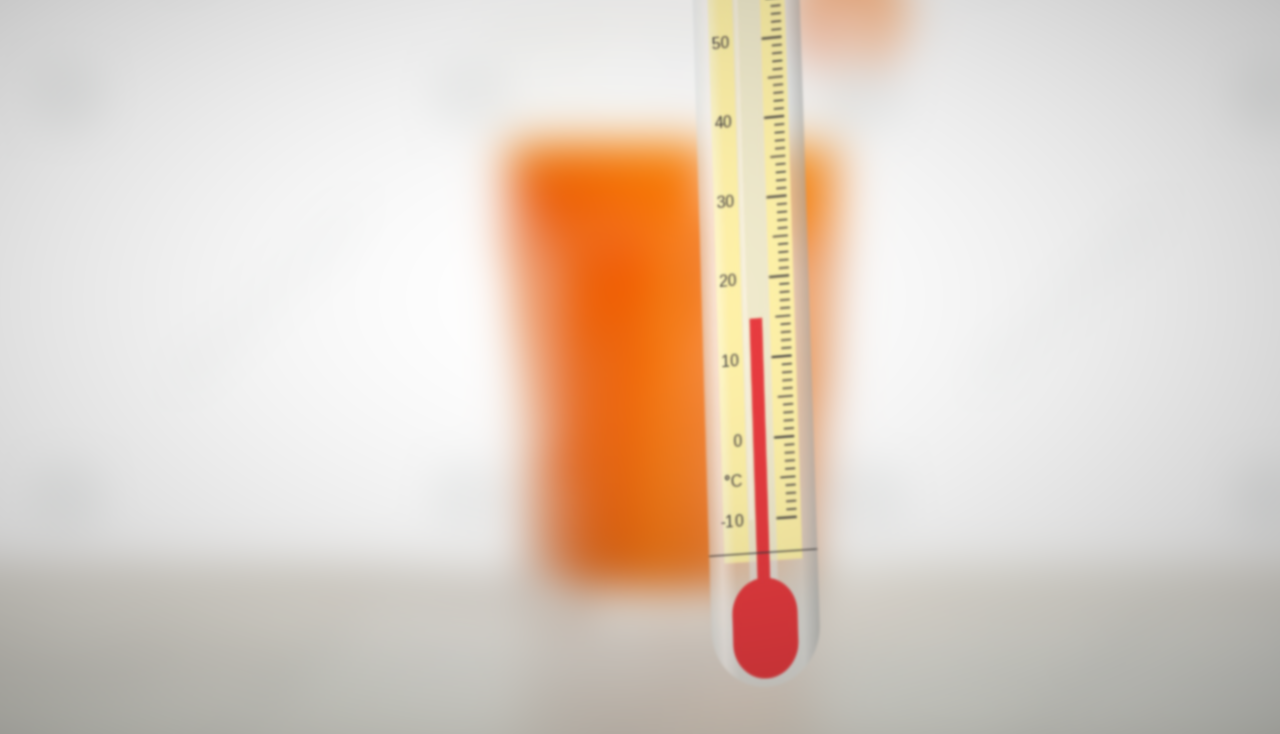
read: 15 °C
